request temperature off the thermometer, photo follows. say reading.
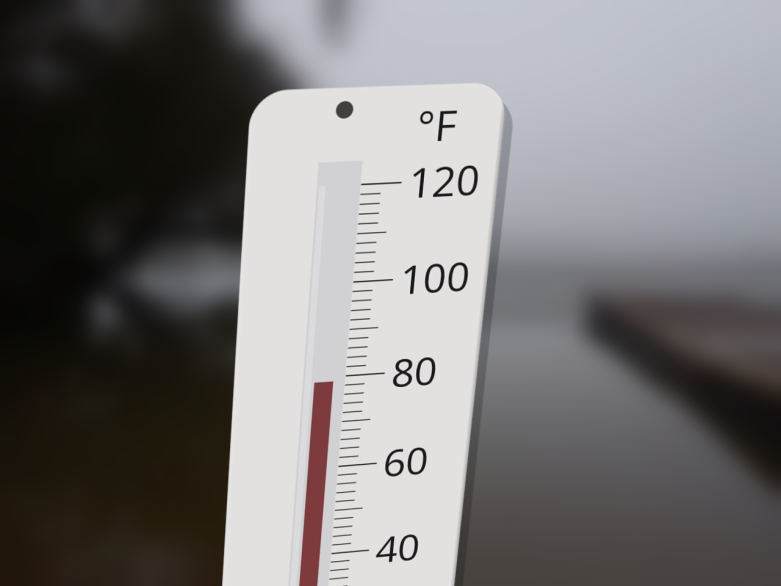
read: 79 °F
